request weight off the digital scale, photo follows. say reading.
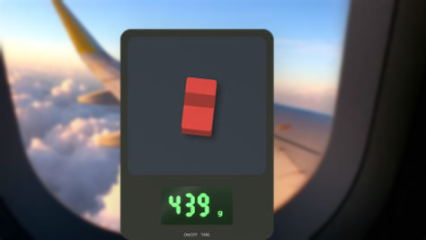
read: 439 g
